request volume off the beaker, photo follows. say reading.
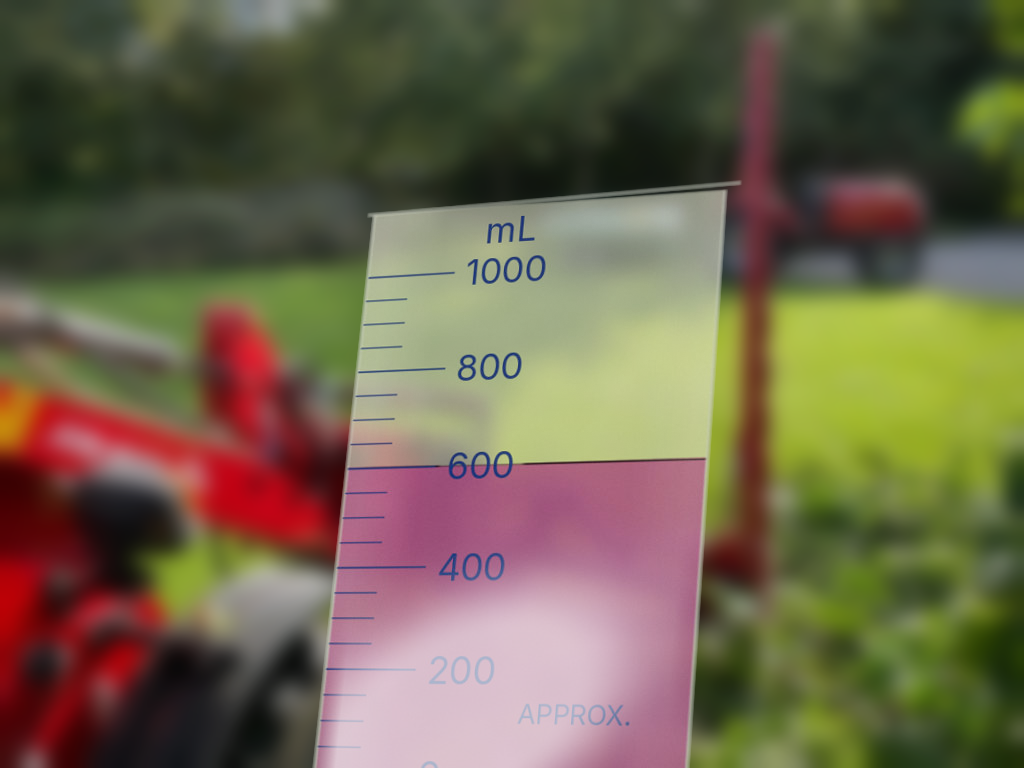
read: 600 mL
